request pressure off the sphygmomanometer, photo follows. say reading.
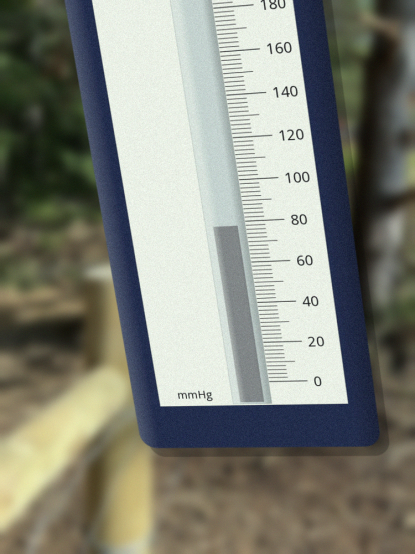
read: 78 mmHg
